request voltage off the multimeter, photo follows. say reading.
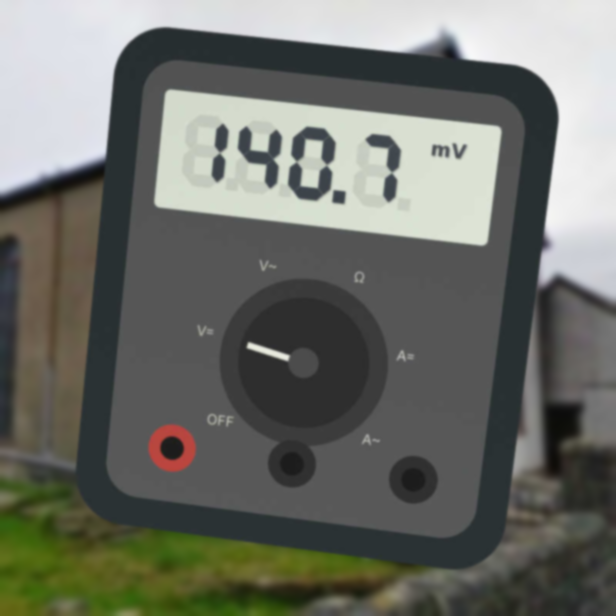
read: 140.7 mV
